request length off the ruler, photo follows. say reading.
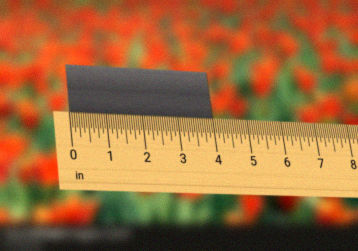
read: 4 in
